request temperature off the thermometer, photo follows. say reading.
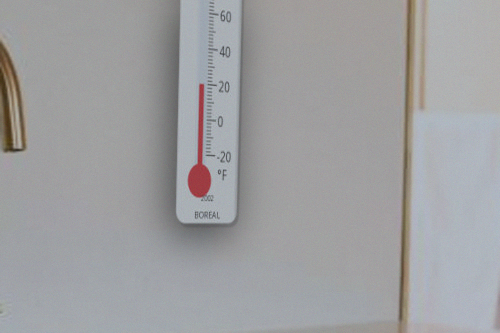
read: 20 °F
